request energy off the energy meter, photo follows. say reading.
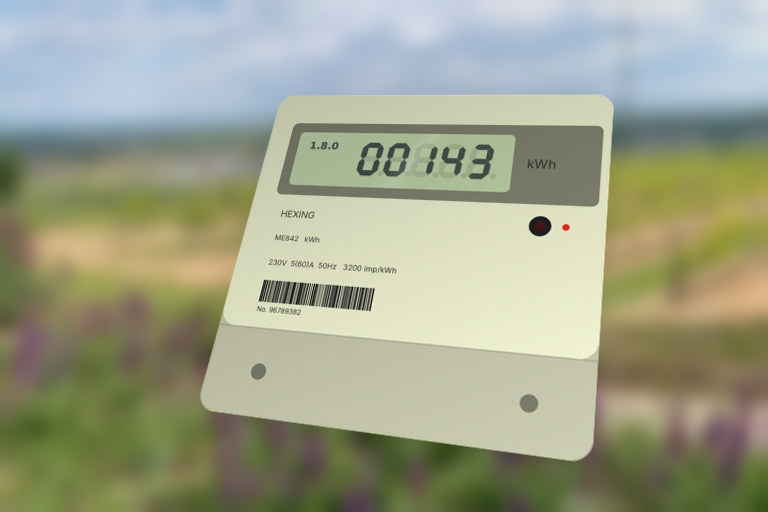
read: 143 kWh
